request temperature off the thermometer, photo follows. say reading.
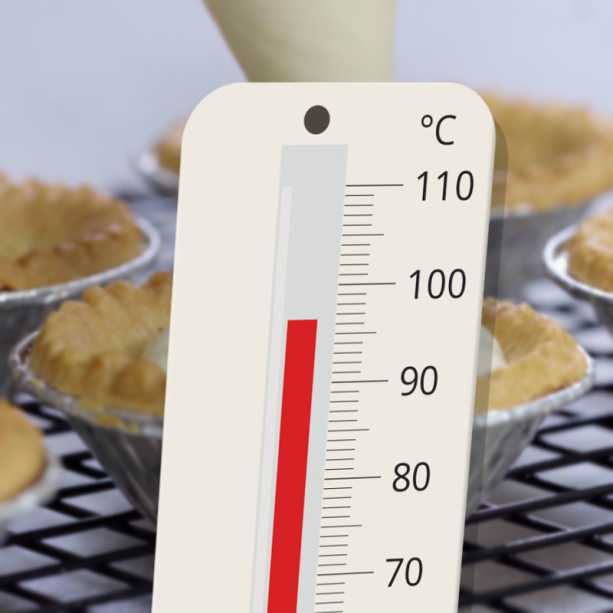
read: 96.5 °C
